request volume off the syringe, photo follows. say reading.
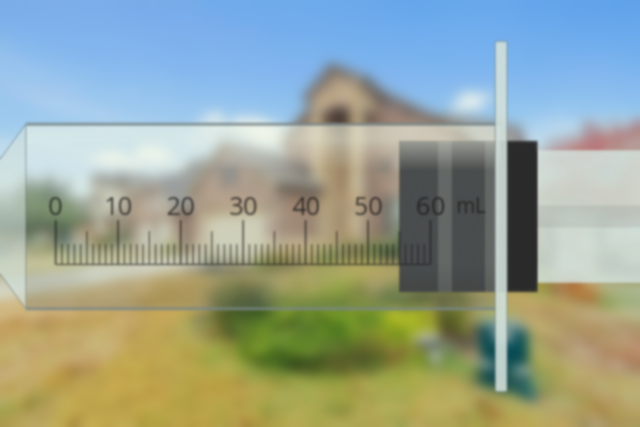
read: 55 mL
